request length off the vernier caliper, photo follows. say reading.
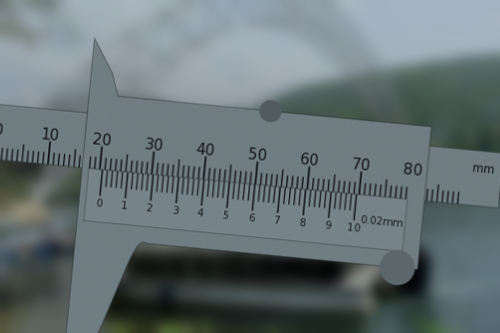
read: 20.5 mm
